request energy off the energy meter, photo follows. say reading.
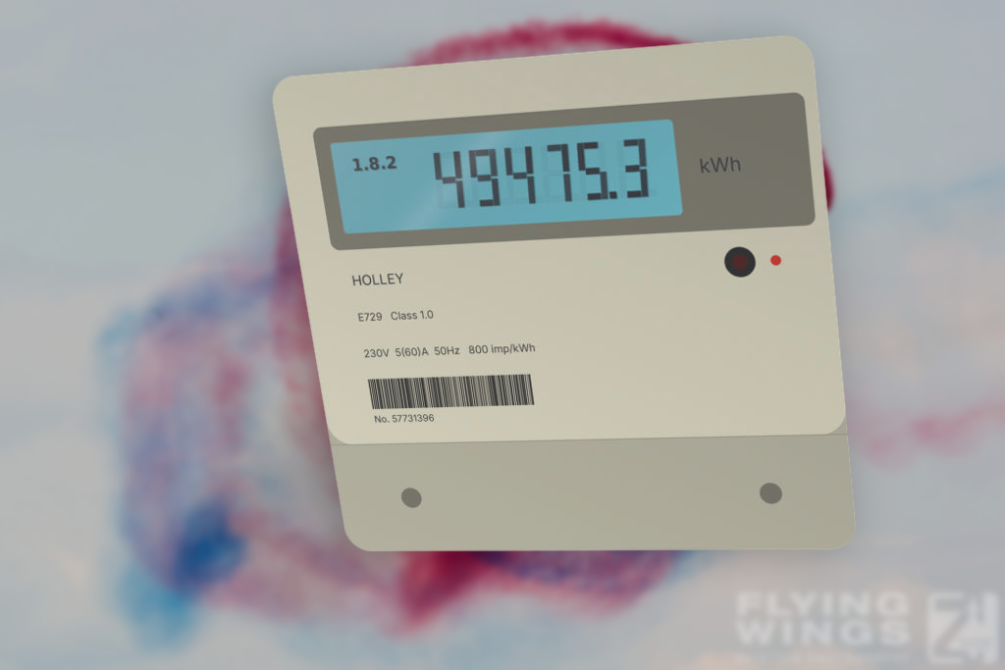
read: 49475.3 kWh
